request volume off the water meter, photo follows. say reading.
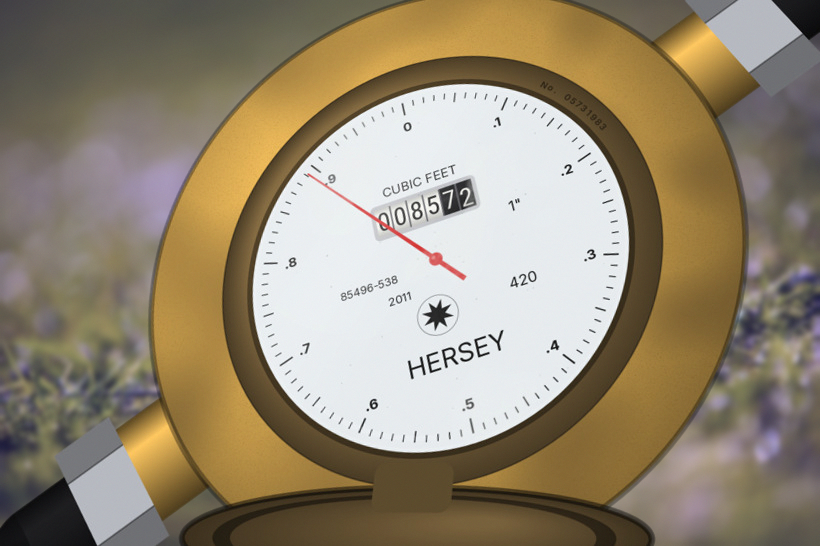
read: 8571.89 ft³
